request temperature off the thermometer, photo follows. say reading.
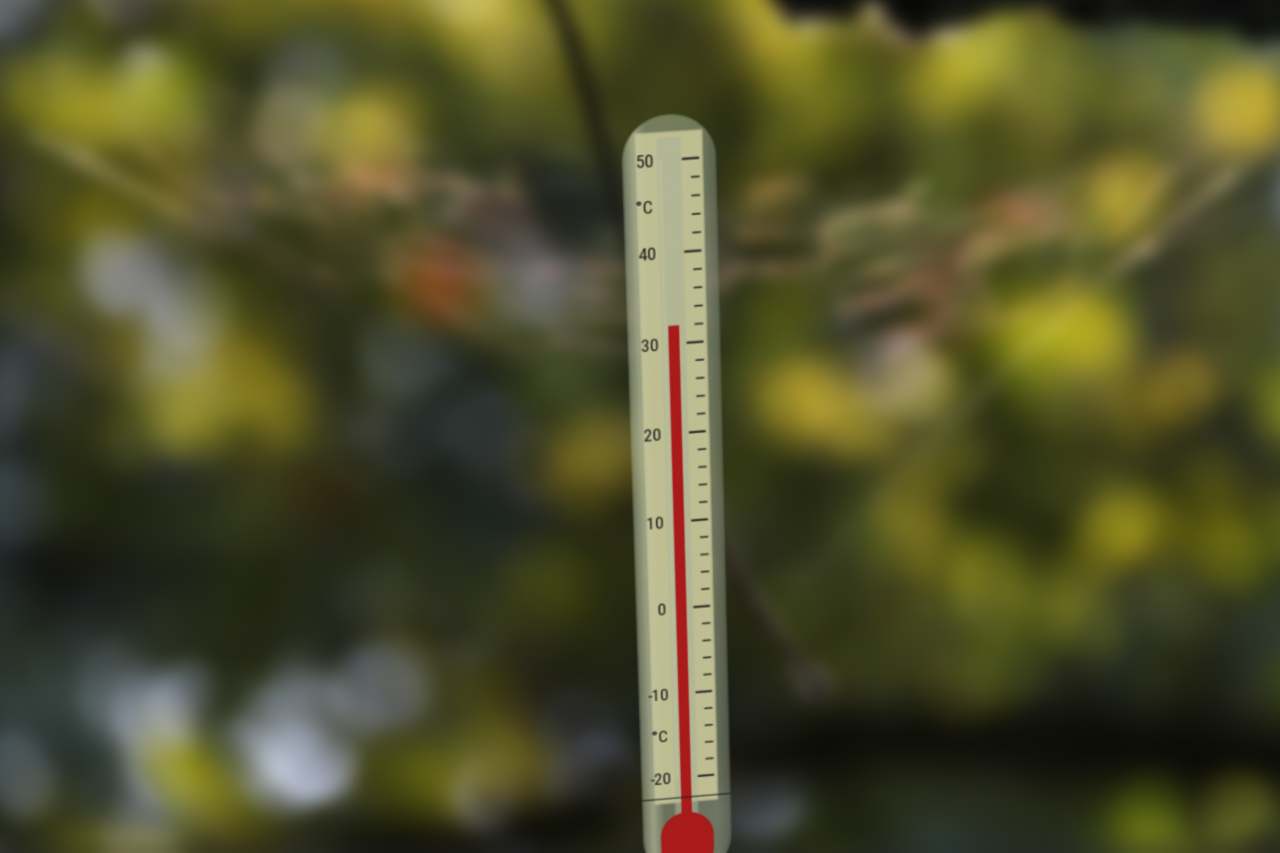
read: 32 °C
